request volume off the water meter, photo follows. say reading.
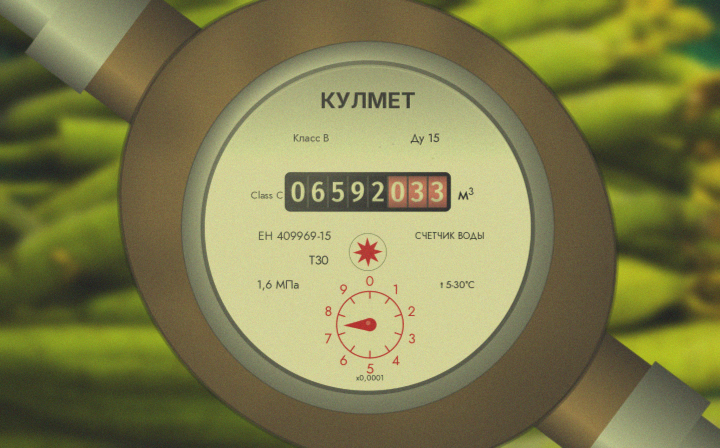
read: 6592.0337 m³
